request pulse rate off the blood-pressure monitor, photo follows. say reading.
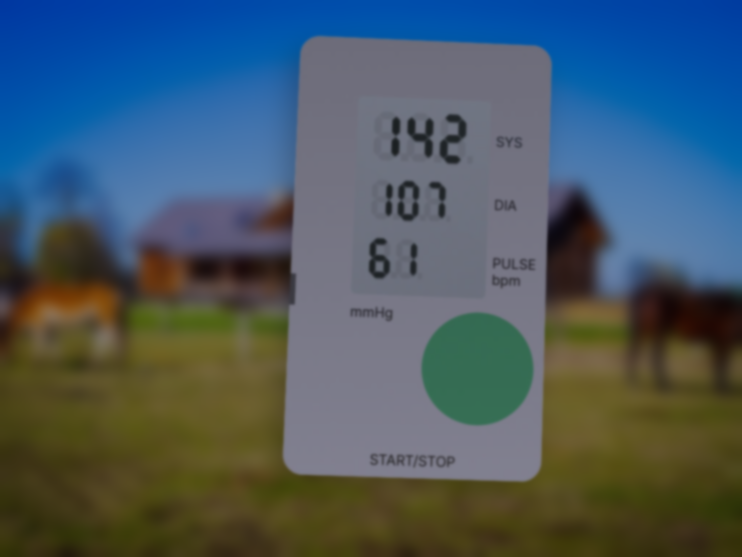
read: 61 bpm
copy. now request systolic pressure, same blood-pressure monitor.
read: 142 mmHg
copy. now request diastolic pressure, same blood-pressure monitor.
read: 107 mmHg
